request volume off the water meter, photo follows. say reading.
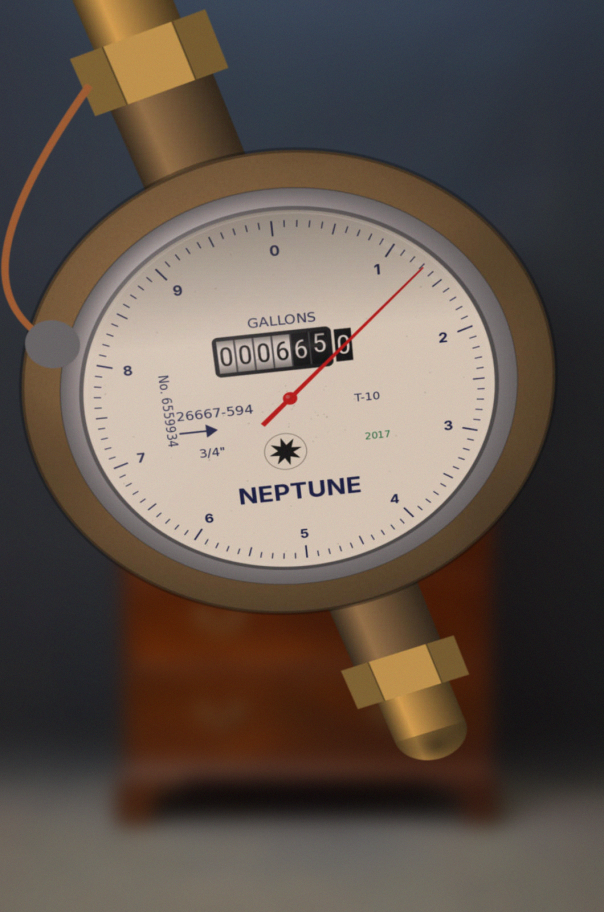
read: 6651.3 gal
